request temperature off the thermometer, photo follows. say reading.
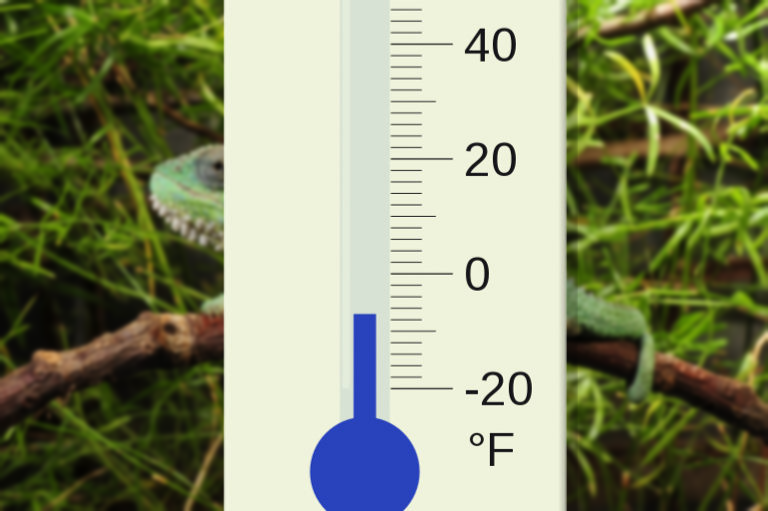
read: -7 °F
